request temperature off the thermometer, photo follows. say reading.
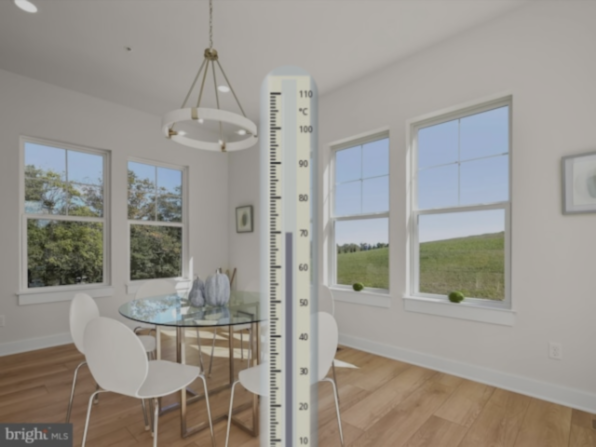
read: 70 °C
